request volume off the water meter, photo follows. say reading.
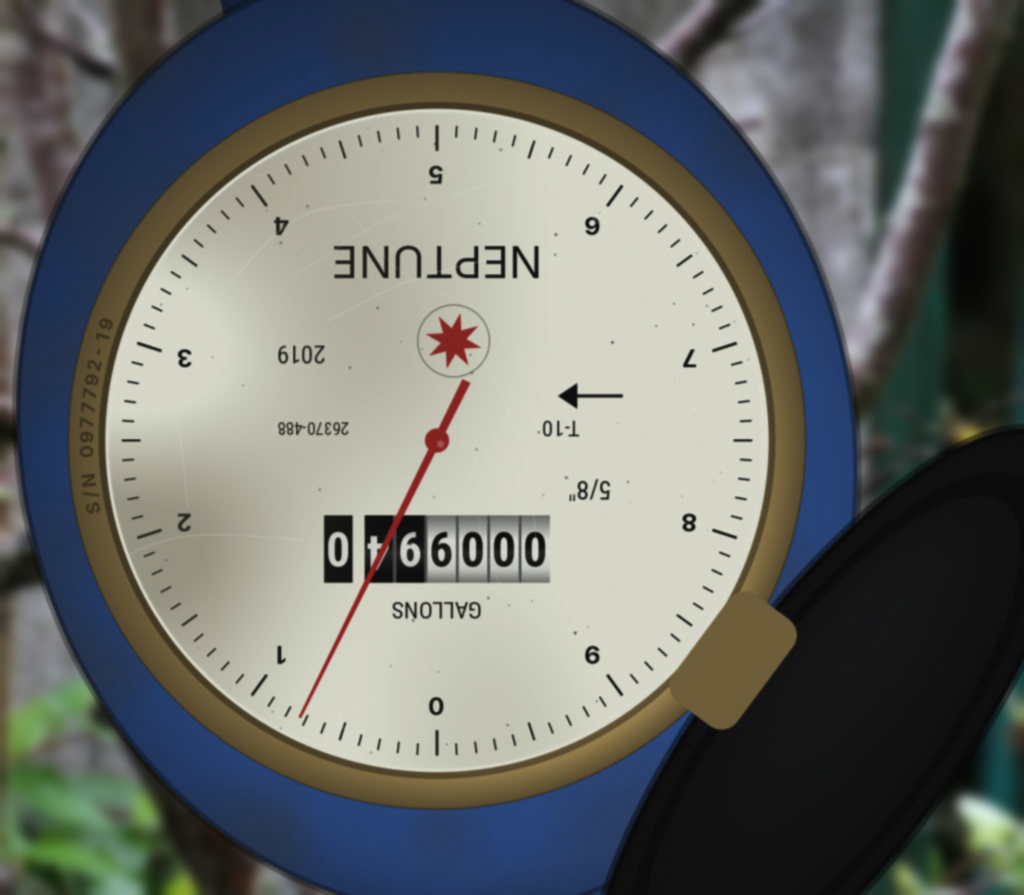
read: 9940.7 gal
